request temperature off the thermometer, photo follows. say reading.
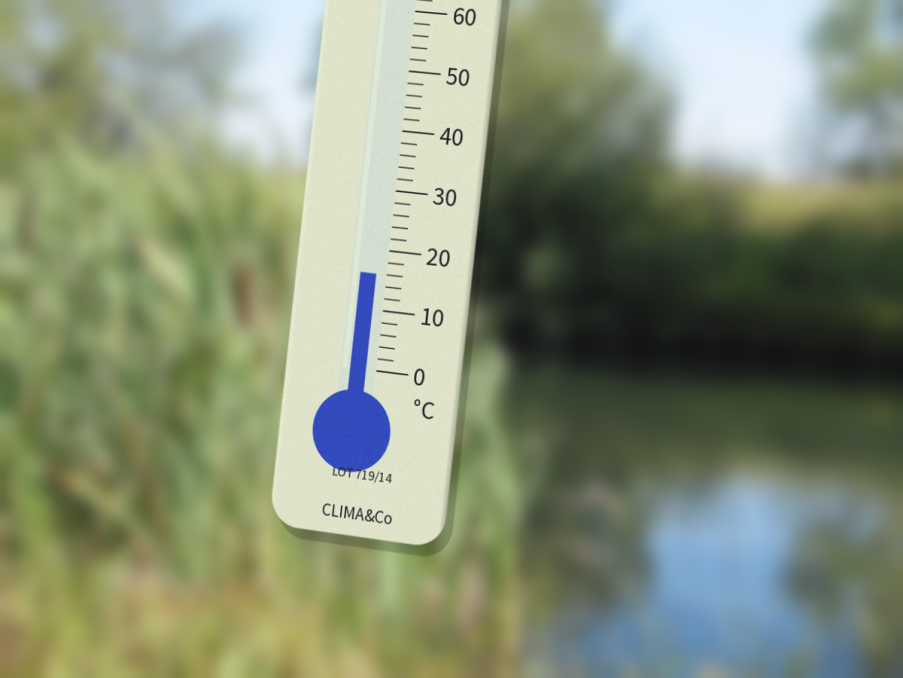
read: 16 °C
